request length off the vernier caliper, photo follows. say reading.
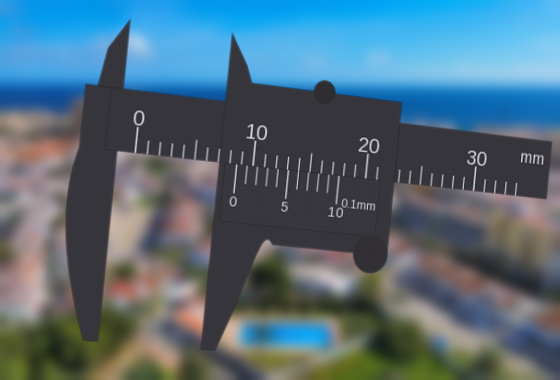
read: 8.6 mm
